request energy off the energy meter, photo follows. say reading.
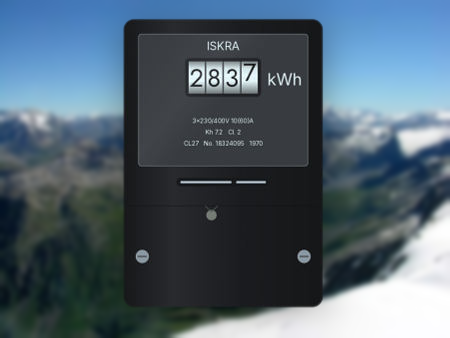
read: 2837 kWh
